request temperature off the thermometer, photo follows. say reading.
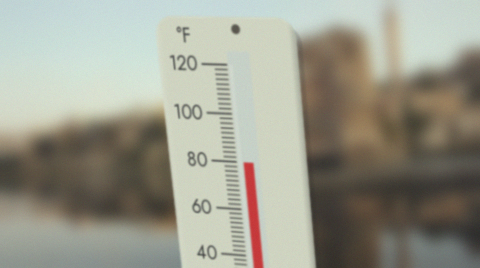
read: 80 °F
